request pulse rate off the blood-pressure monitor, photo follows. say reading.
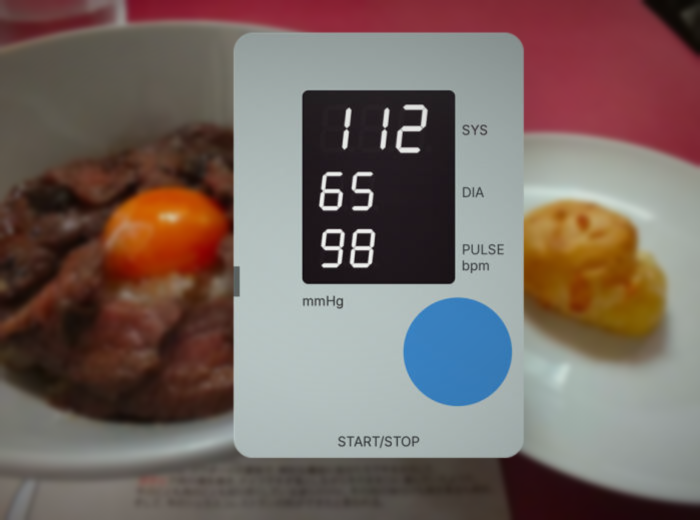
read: 98 bpm
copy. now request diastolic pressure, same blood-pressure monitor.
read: 65 mmHg
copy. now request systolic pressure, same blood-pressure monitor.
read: 112 mmHg
